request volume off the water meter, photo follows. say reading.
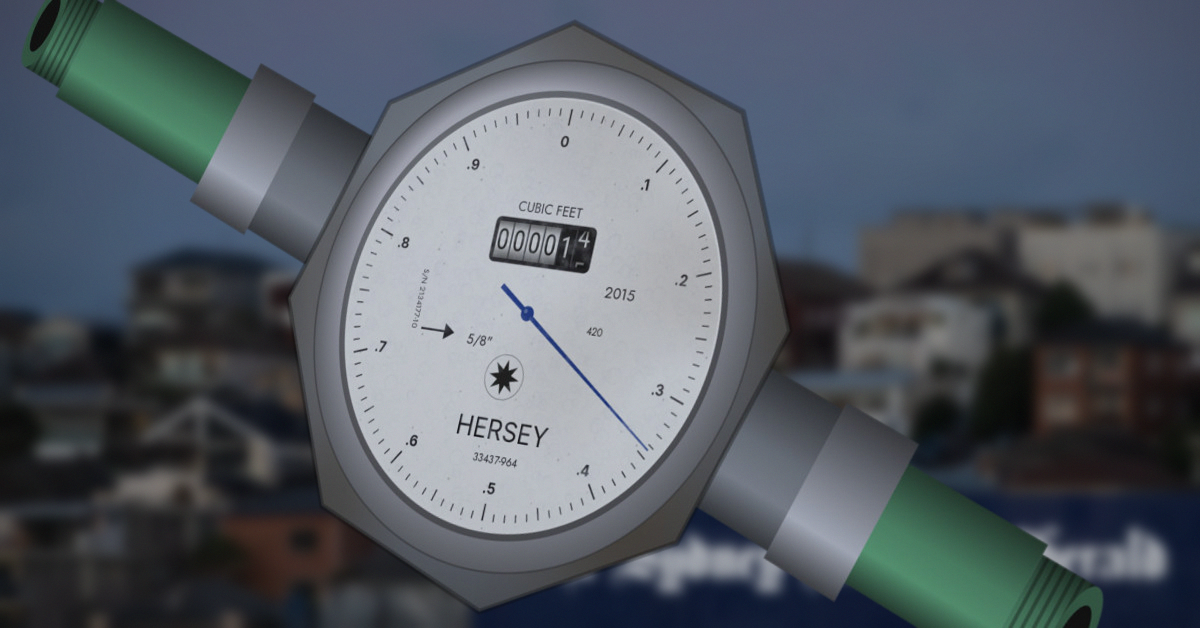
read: 14.34 ft³
